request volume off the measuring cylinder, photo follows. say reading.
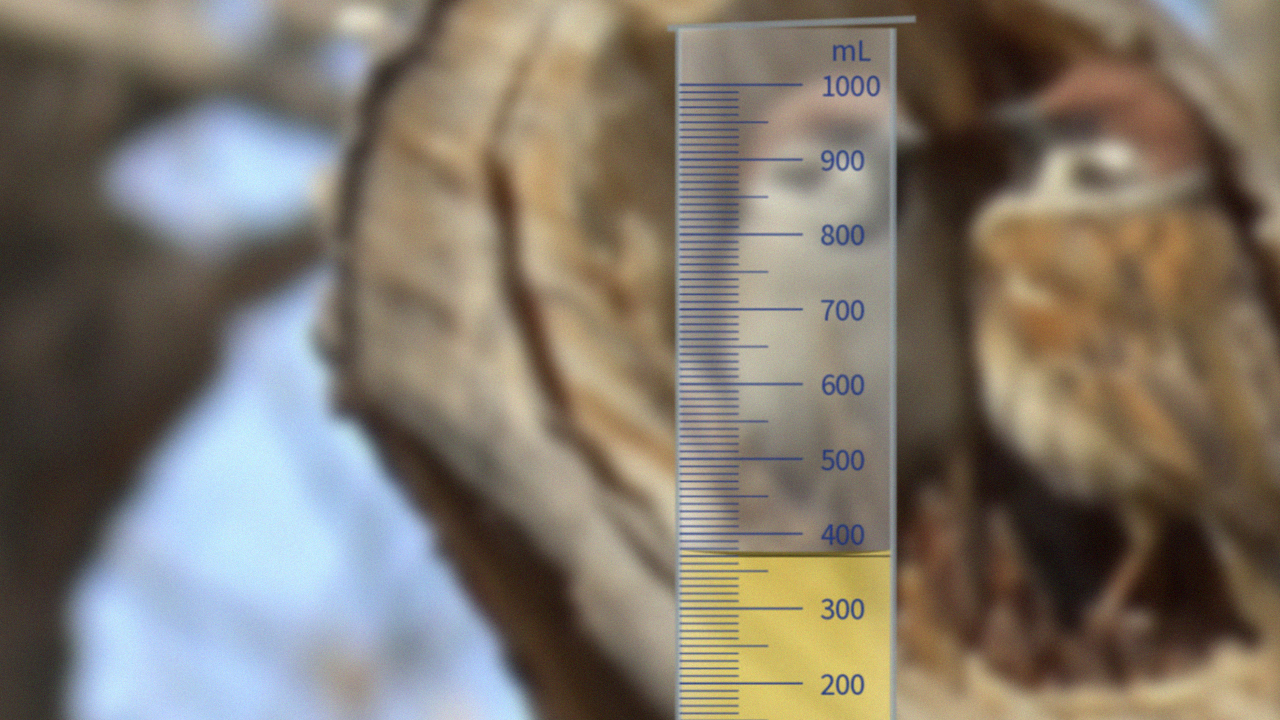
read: 370 mL
